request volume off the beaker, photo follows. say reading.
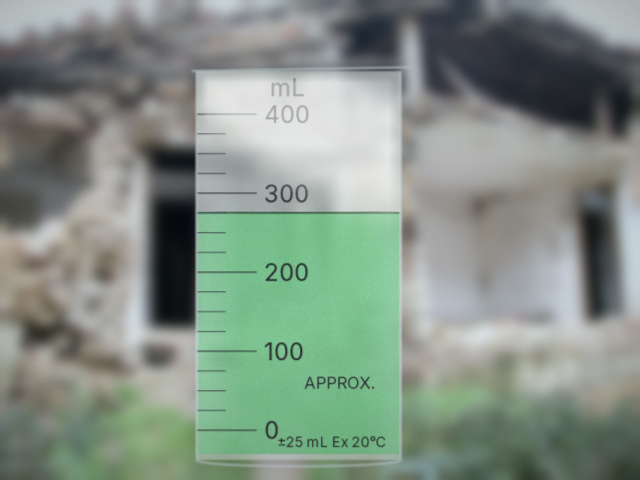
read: 275 mL
